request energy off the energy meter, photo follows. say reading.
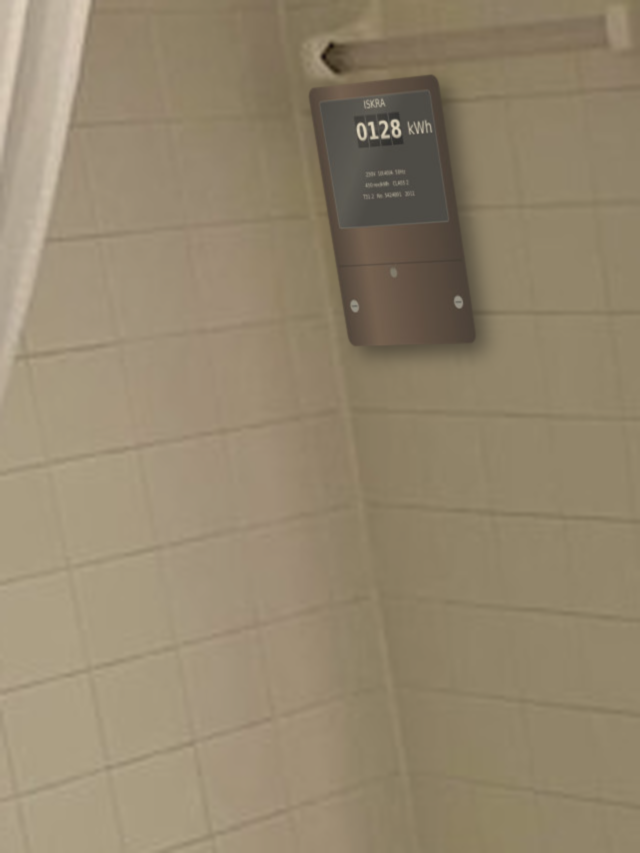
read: 128 kWh
